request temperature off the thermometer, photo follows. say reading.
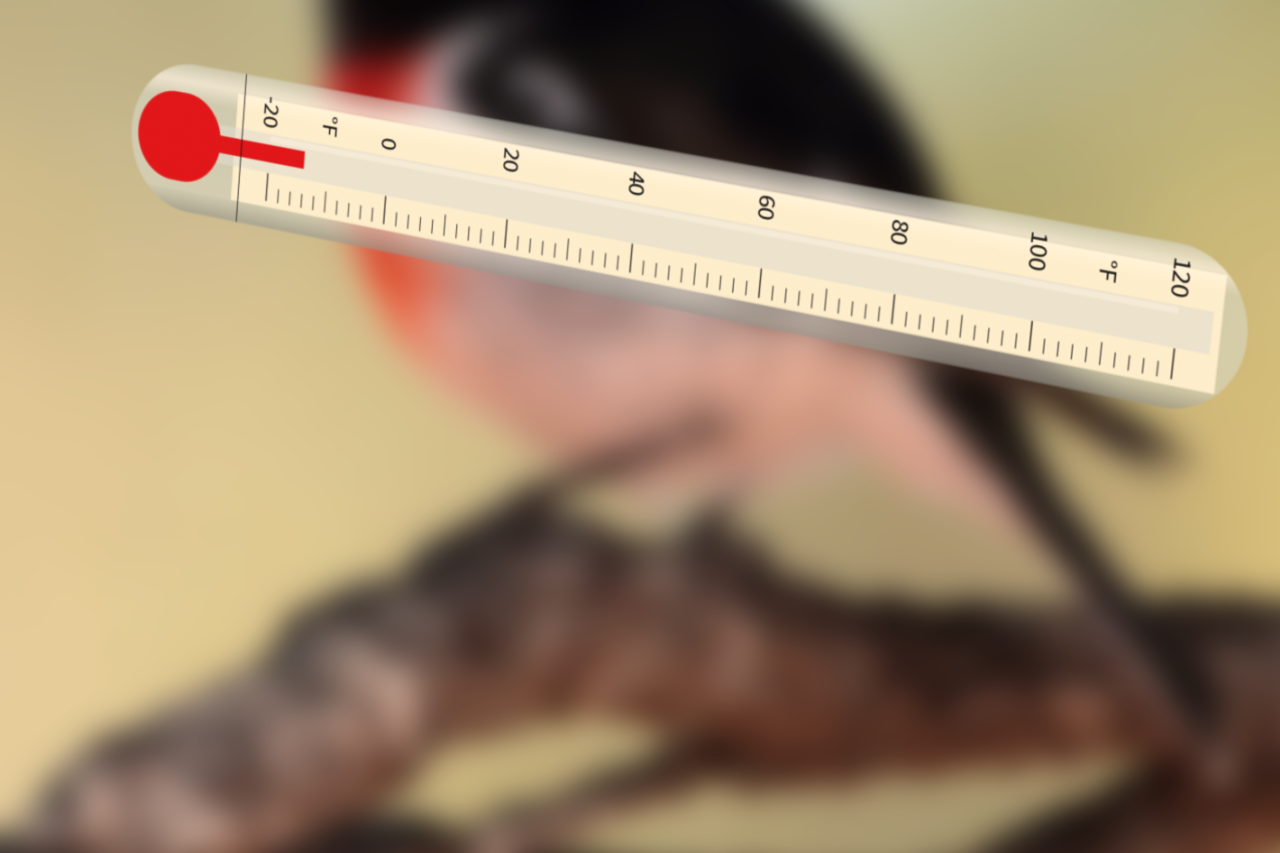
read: -14 °F
